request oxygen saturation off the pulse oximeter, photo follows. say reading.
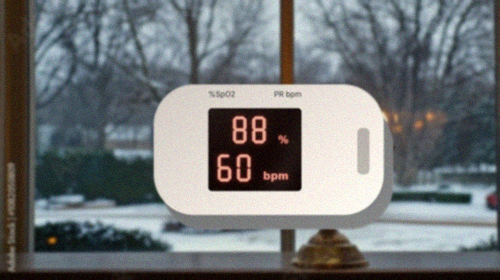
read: 88 %
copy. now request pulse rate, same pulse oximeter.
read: 60 bpm
